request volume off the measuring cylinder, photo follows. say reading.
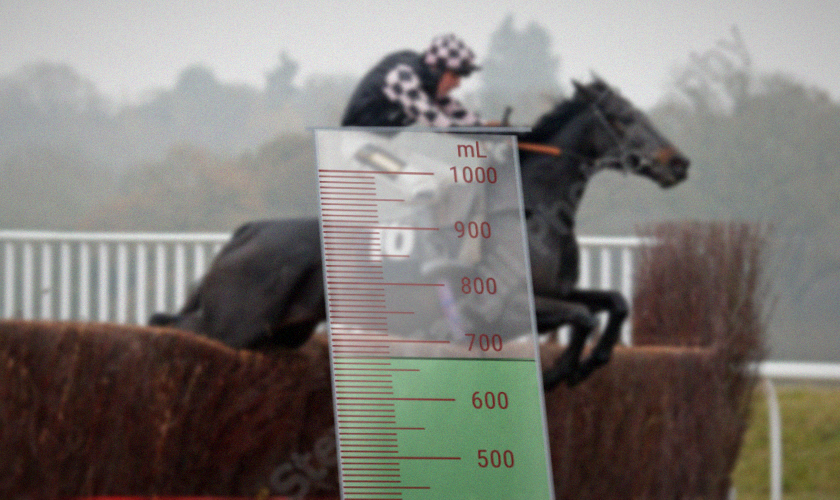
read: 670 mL
